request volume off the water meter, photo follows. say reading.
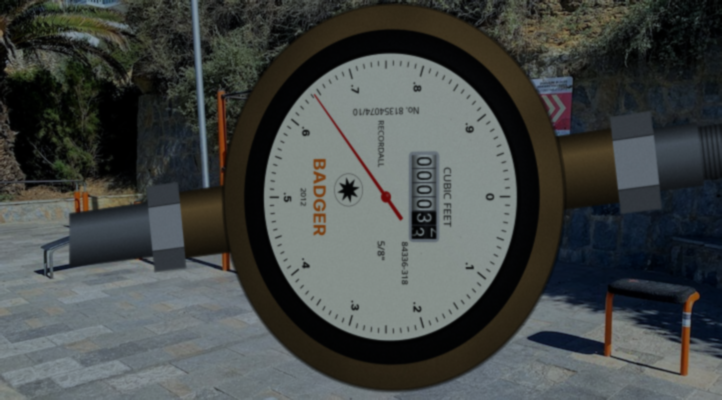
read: 32.64 ft³
